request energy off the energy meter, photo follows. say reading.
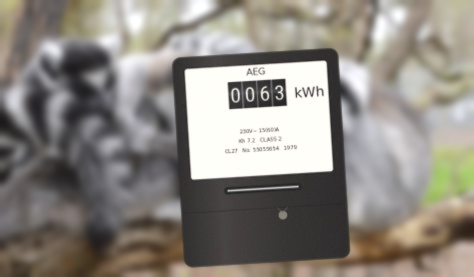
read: 63 kWh
